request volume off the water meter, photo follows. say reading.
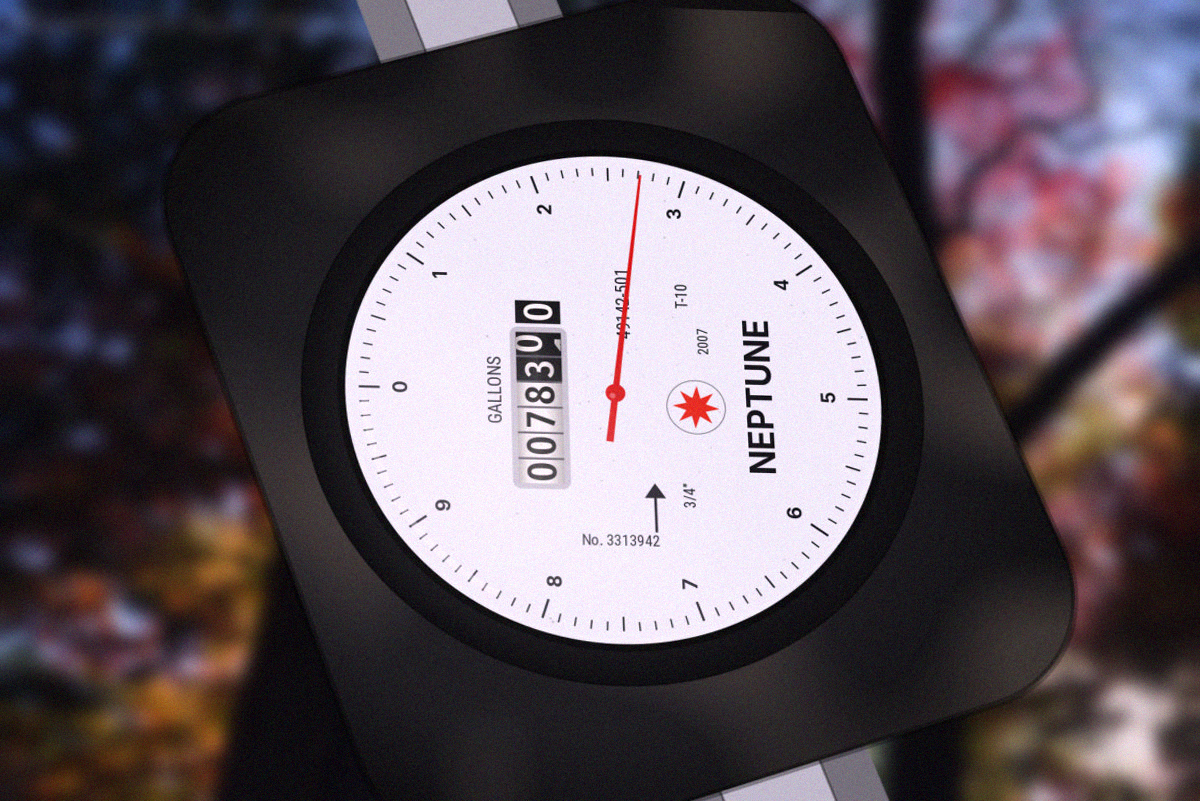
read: 78302.7 gal
